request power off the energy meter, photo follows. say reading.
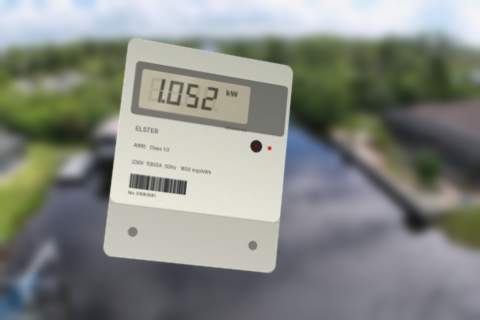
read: 1.052 kW
